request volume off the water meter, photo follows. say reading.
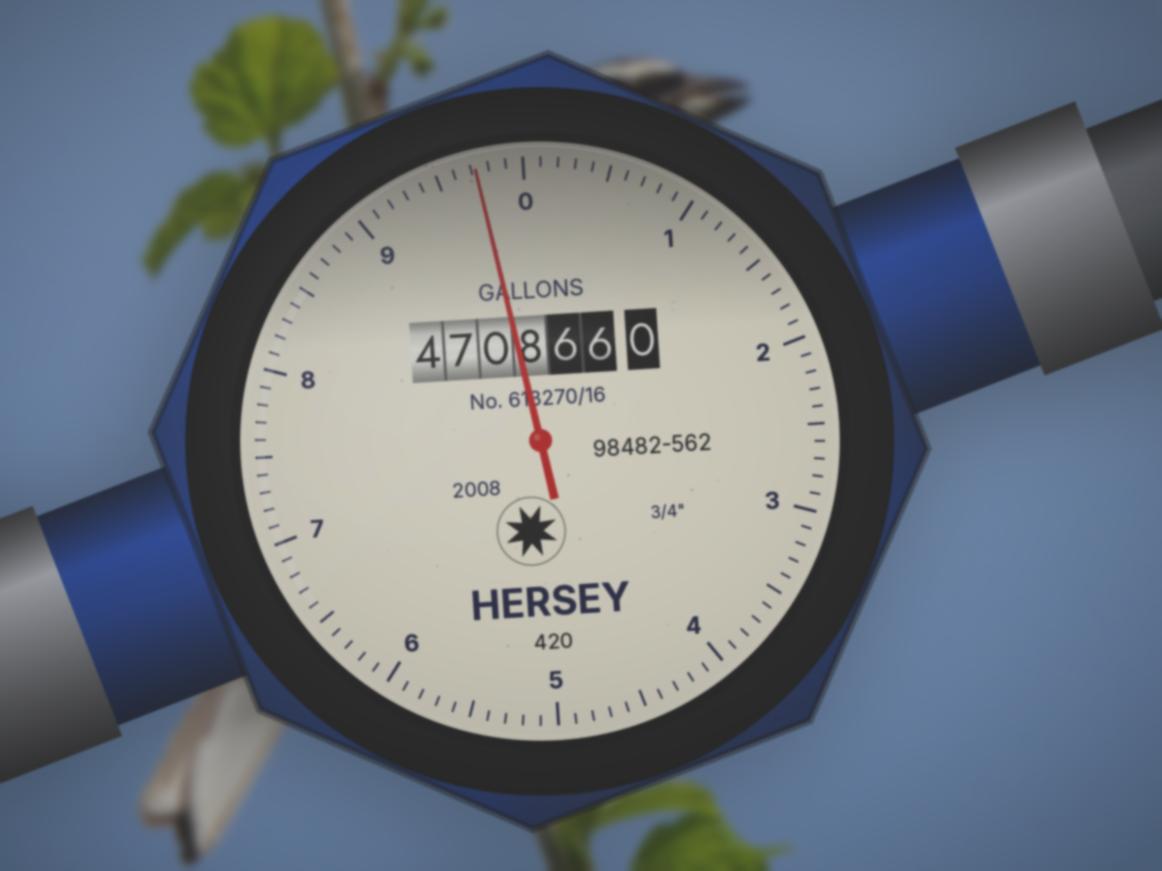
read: 4708659.7 gal
